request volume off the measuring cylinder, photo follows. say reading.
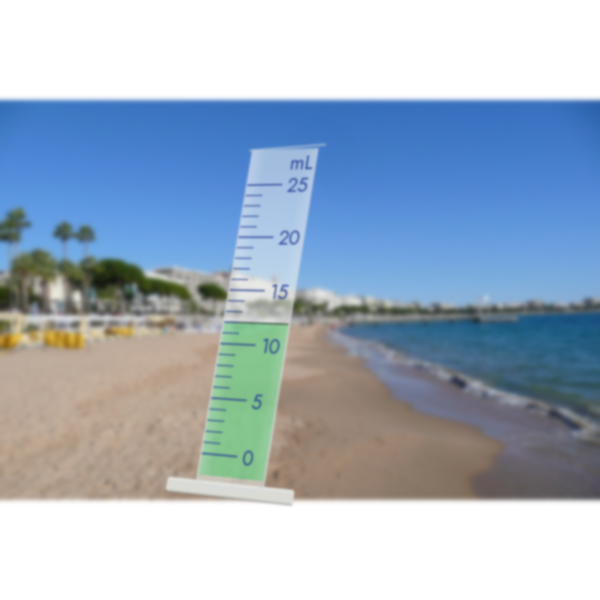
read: 12 mL
